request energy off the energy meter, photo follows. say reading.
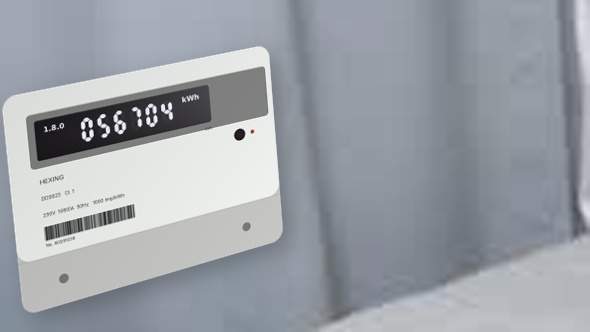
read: 56704 kWh
